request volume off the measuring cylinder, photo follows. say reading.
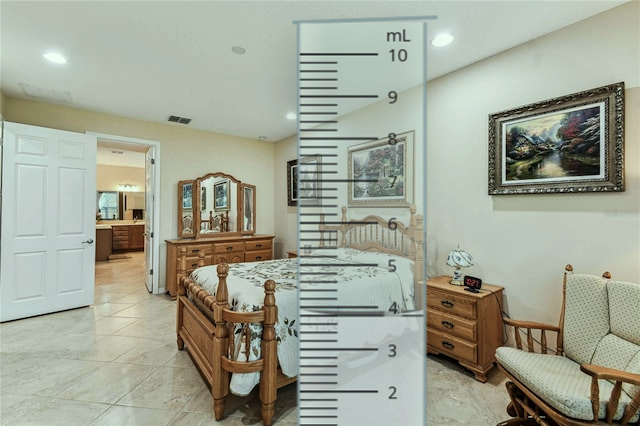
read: 3.8 mL
